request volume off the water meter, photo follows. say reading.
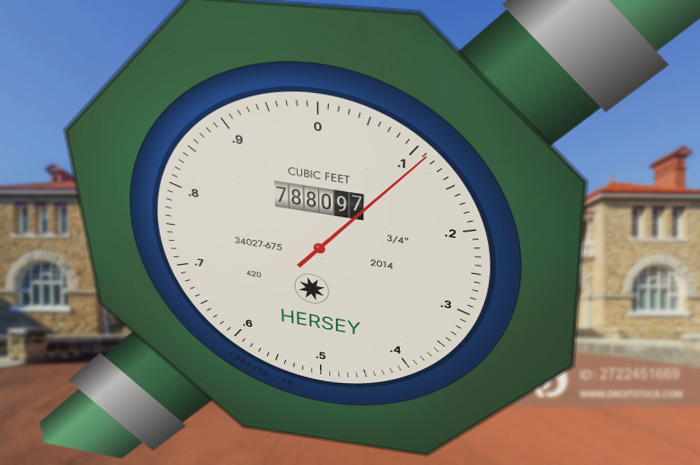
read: 788097.11 ft³
